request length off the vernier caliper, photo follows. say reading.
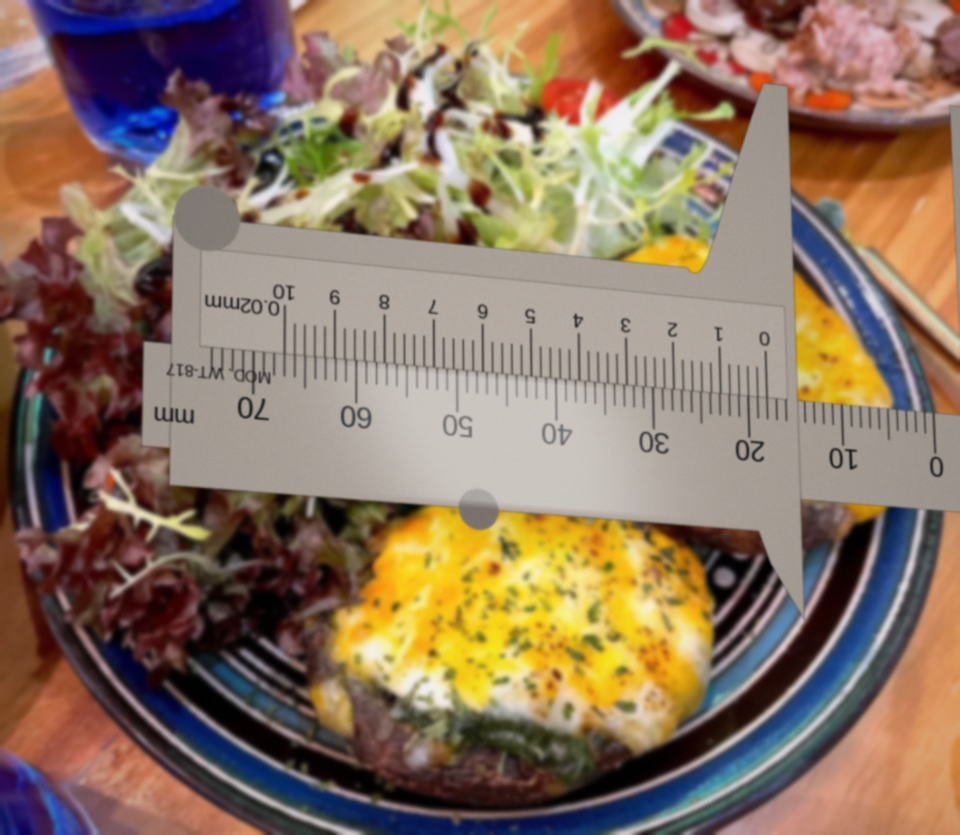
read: 18.0 mm
